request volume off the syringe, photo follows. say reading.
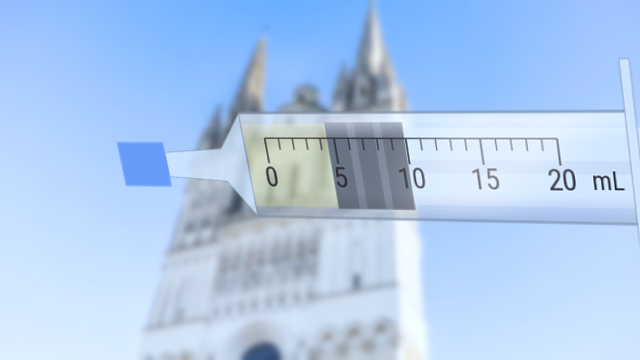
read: 4.5 mL
